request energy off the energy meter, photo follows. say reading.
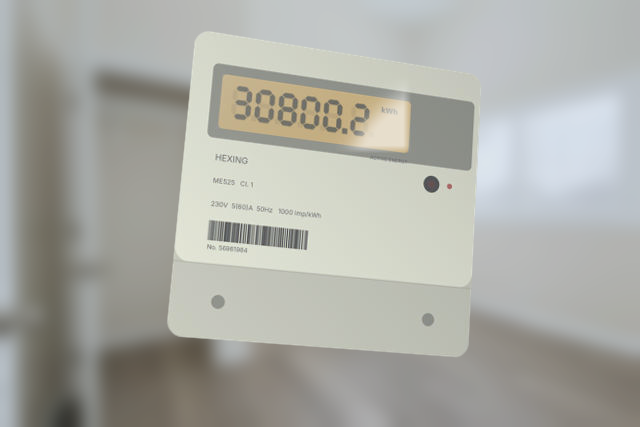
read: 30800.2 kWh
